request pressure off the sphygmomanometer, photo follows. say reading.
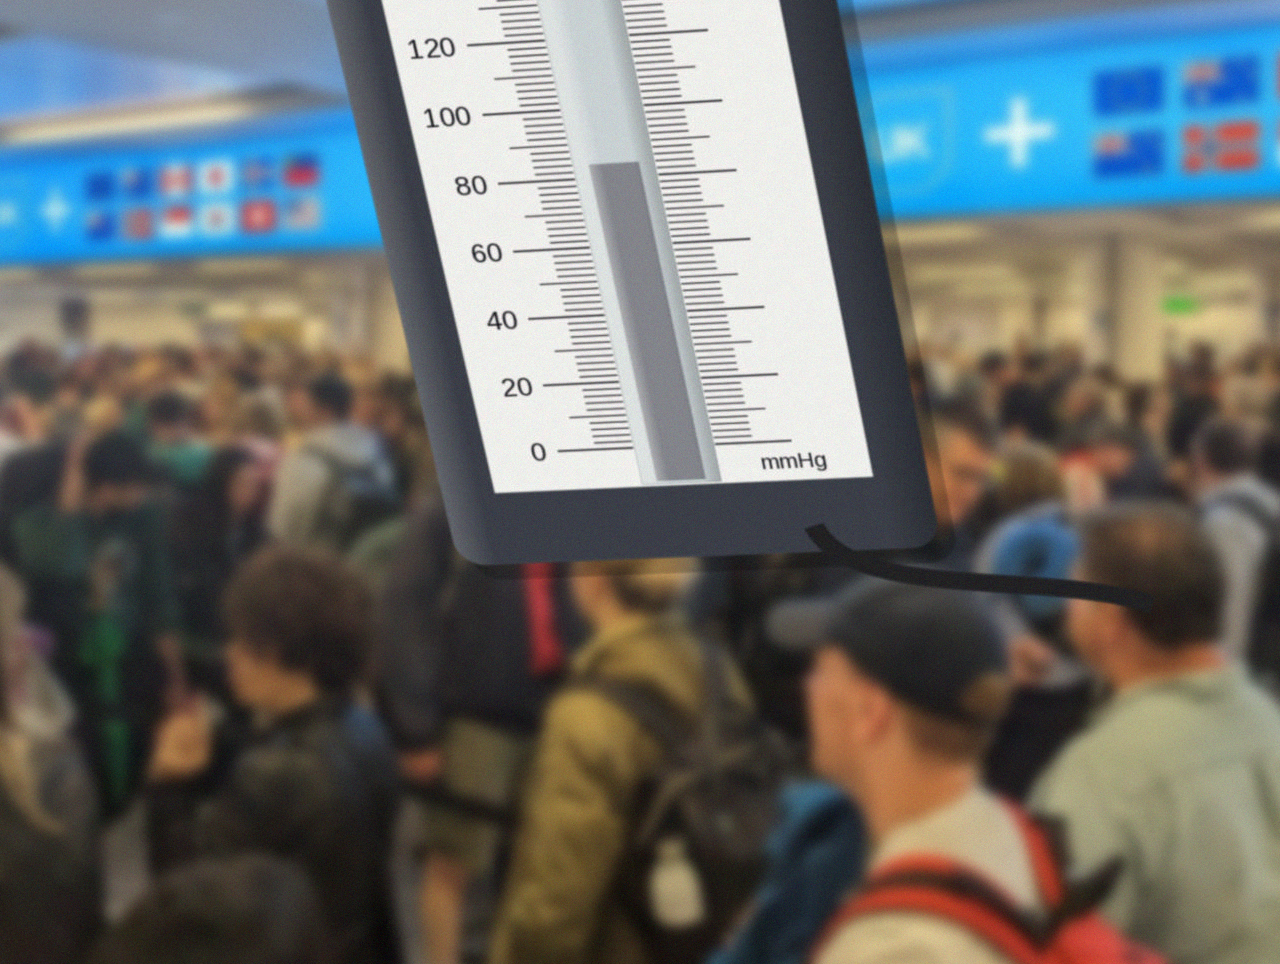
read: 84 mmHg
